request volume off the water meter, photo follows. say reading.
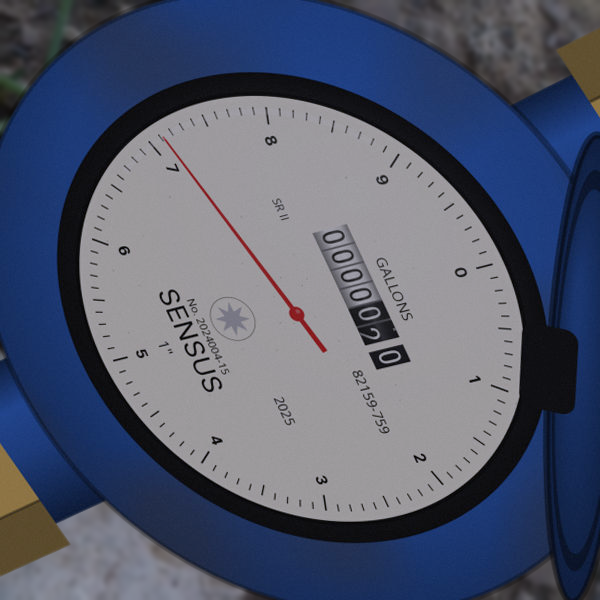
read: 17.1 gal
